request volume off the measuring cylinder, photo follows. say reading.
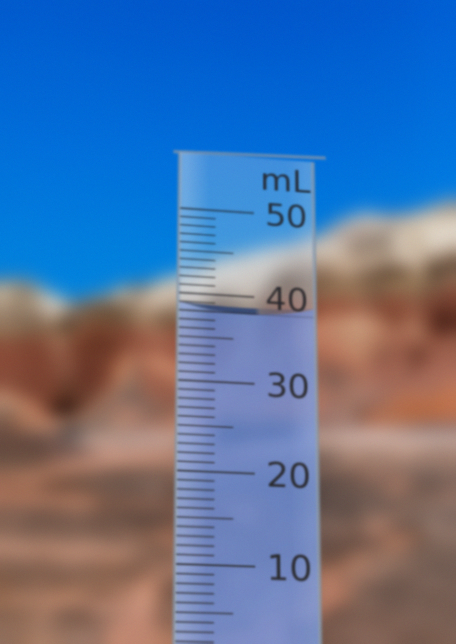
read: 38 mL
